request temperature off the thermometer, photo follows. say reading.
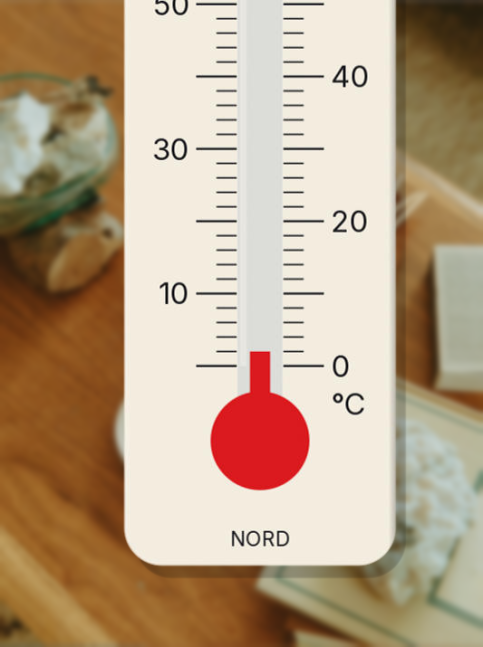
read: 2 °C
